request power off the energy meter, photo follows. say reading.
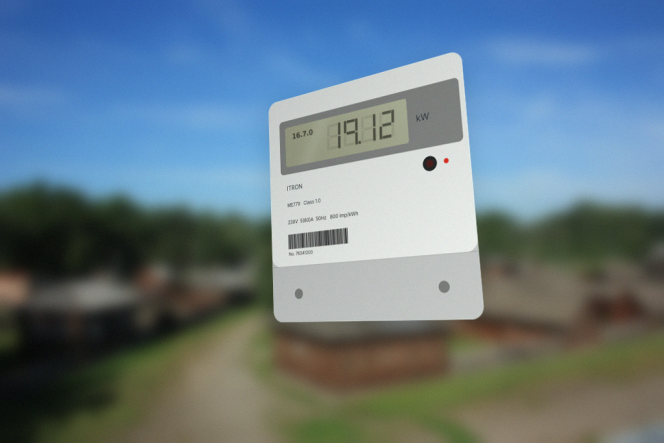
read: 19.12 kW
